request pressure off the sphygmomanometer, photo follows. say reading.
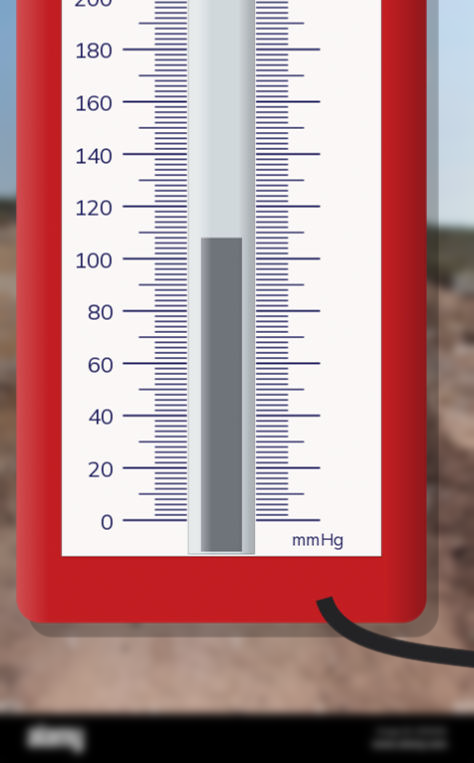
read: 108 mmHg
